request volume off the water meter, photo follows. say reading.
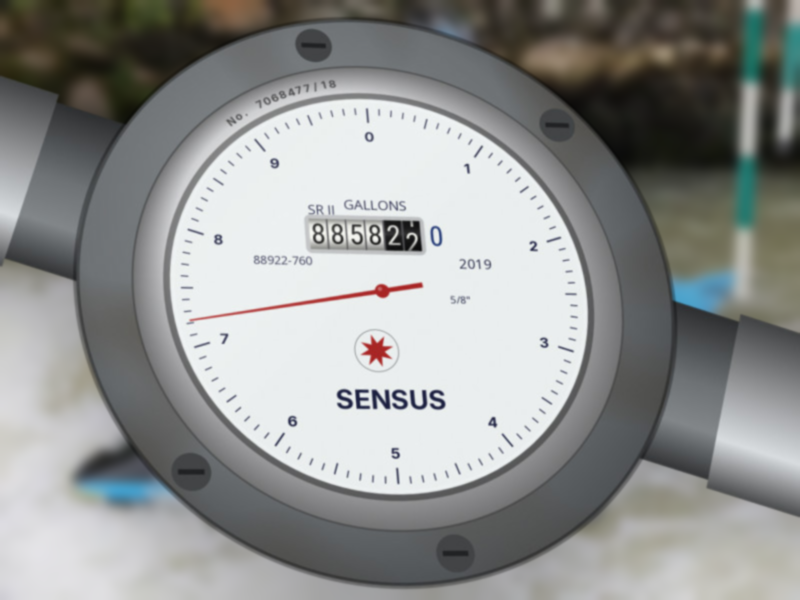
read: 8858217.2 gal
